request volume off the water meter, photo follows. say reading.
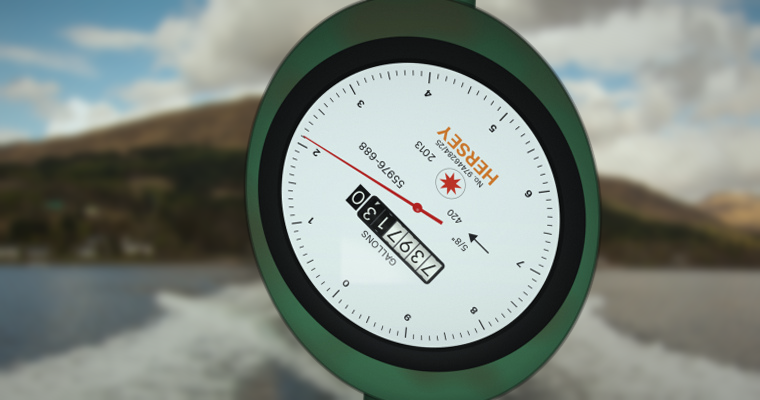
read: 7397132.1 gal
